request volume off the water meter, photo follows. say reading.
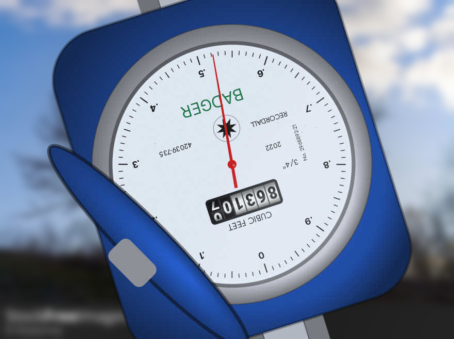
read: 863106.52 ft³
